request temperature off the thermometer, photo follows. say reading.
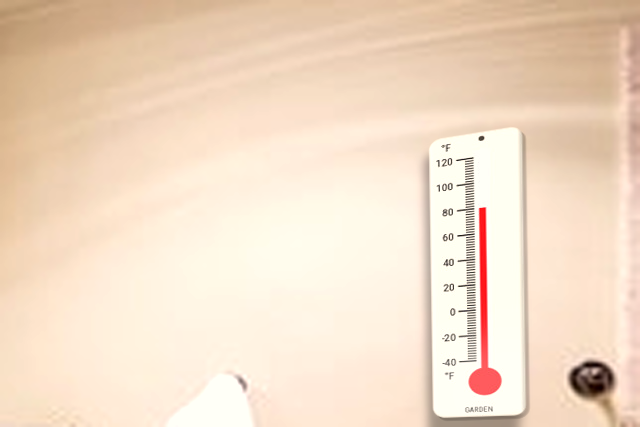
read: 80 °F
